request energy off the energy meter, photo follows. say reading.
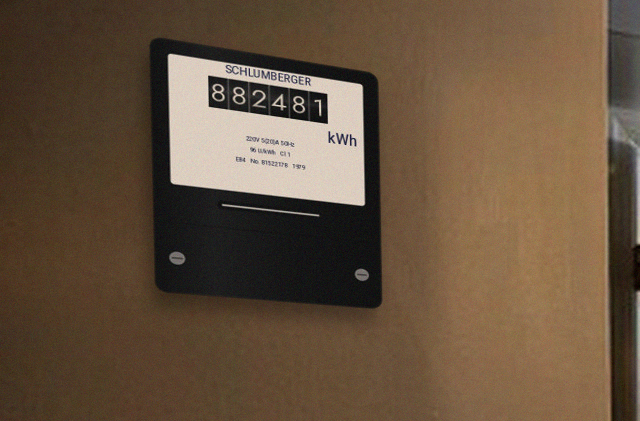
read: 882481 kWh
